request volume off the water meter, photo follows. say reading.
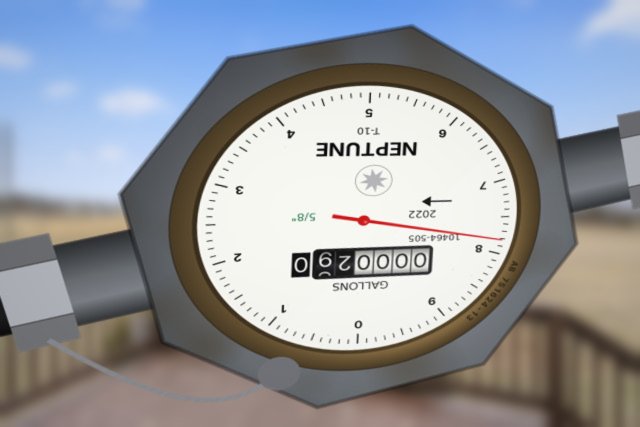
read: 287.8 gal
